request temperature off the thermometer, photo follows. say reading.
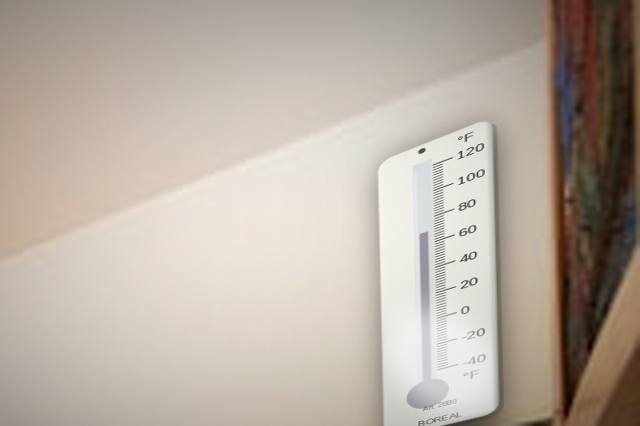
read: 70 °F
